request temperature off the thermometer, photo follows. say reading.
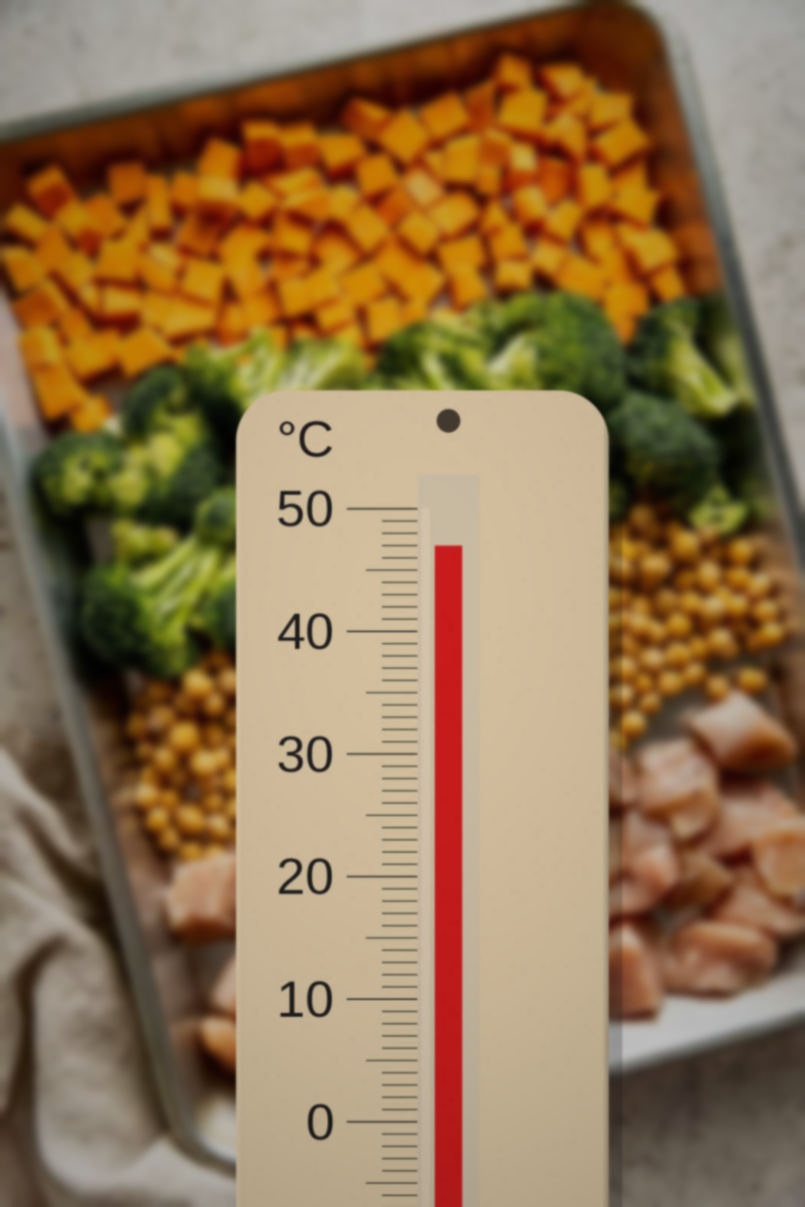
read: 47 °C
